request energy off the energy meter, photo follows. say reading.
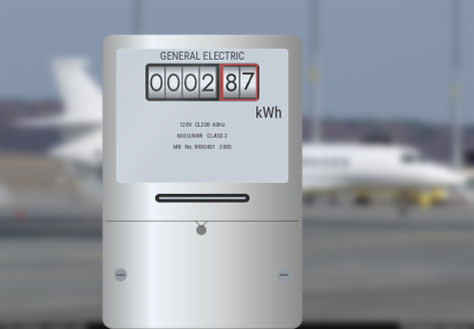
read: 2.87 kWh
